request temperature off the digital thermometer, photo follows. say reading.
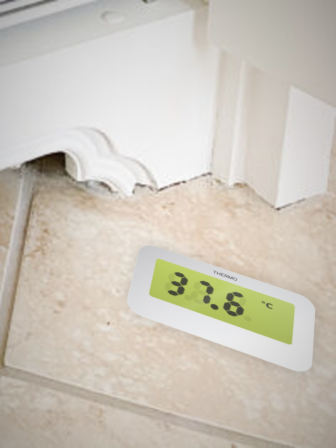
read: 37.6 °C
